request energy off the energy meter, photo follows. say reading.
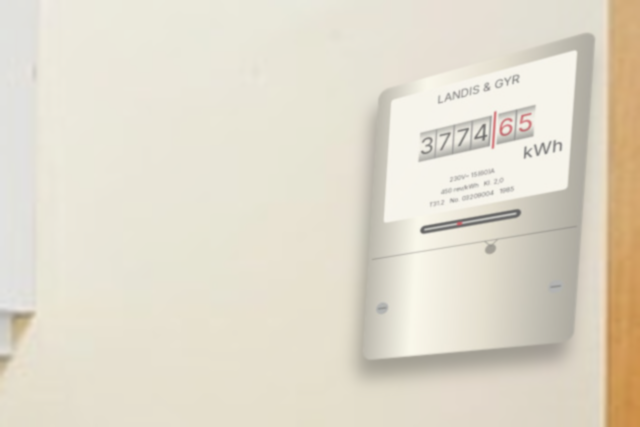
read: 3774.65 kWh
